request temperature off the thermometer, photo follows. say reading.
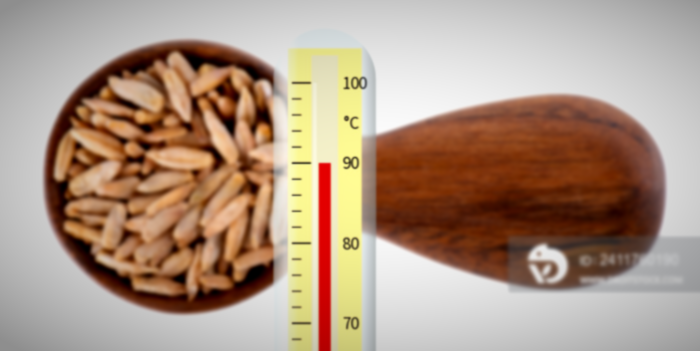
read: 90 °C
